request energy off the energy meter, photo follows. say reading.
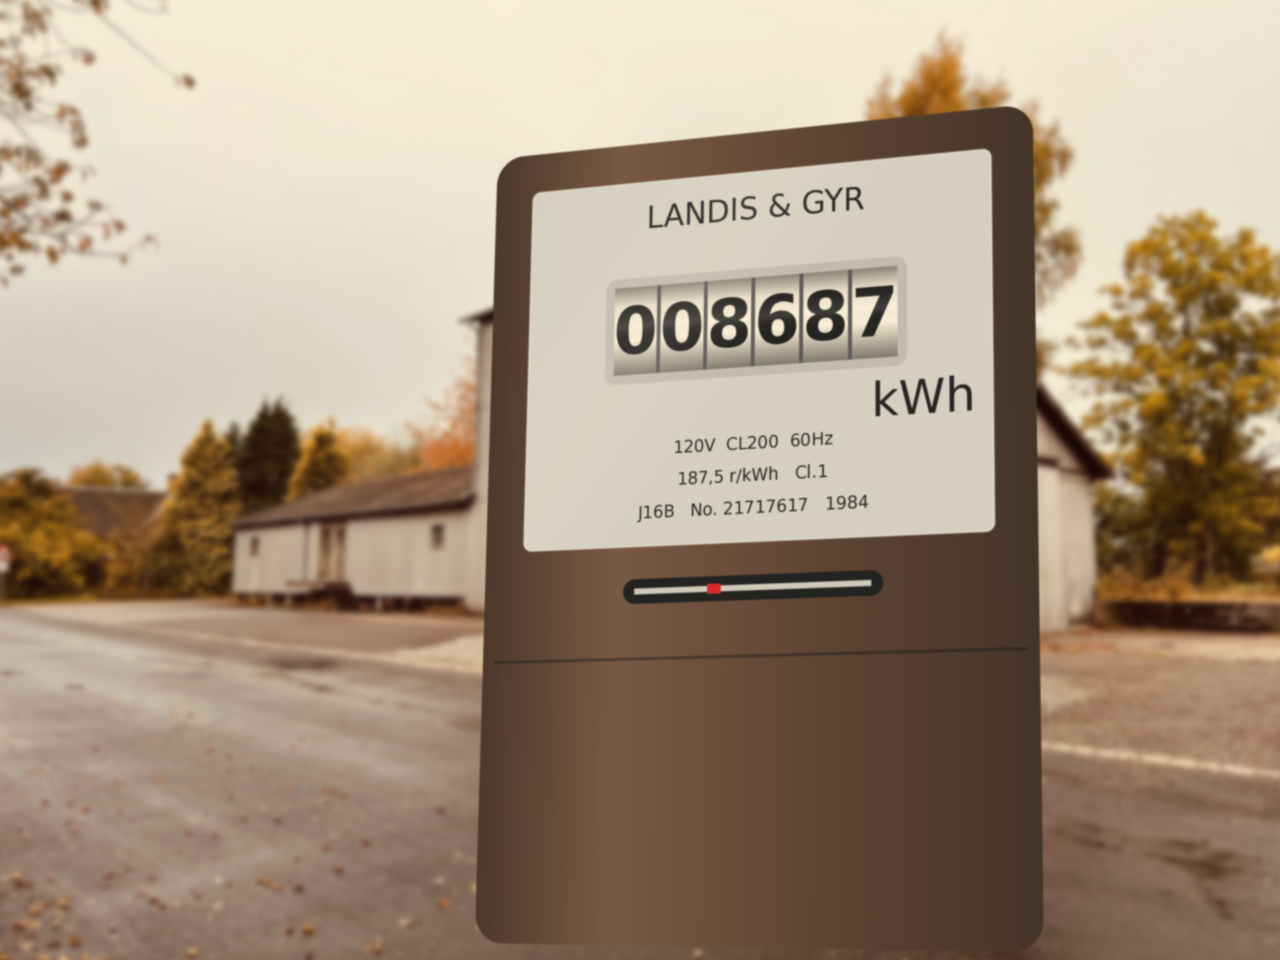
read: 8687 kWh
